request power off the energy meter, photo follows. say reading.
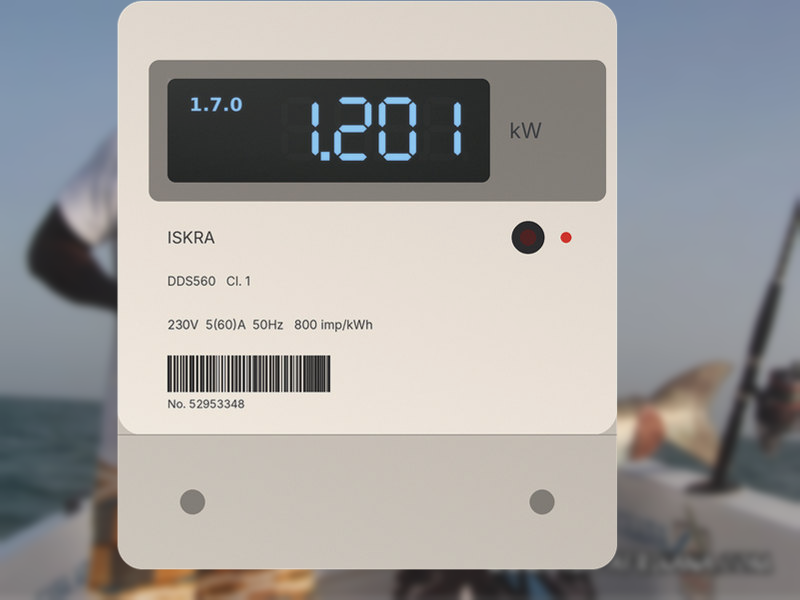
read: 1.201 kW
